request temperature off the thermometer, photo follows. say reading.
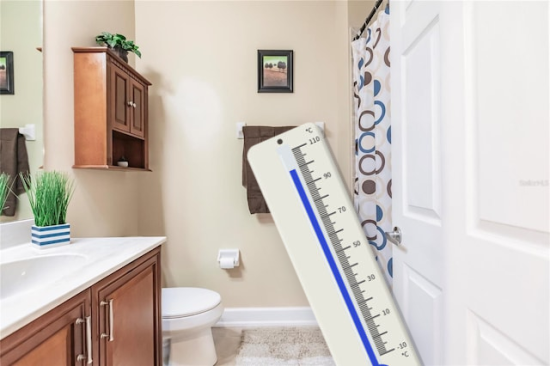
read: 100 °C
